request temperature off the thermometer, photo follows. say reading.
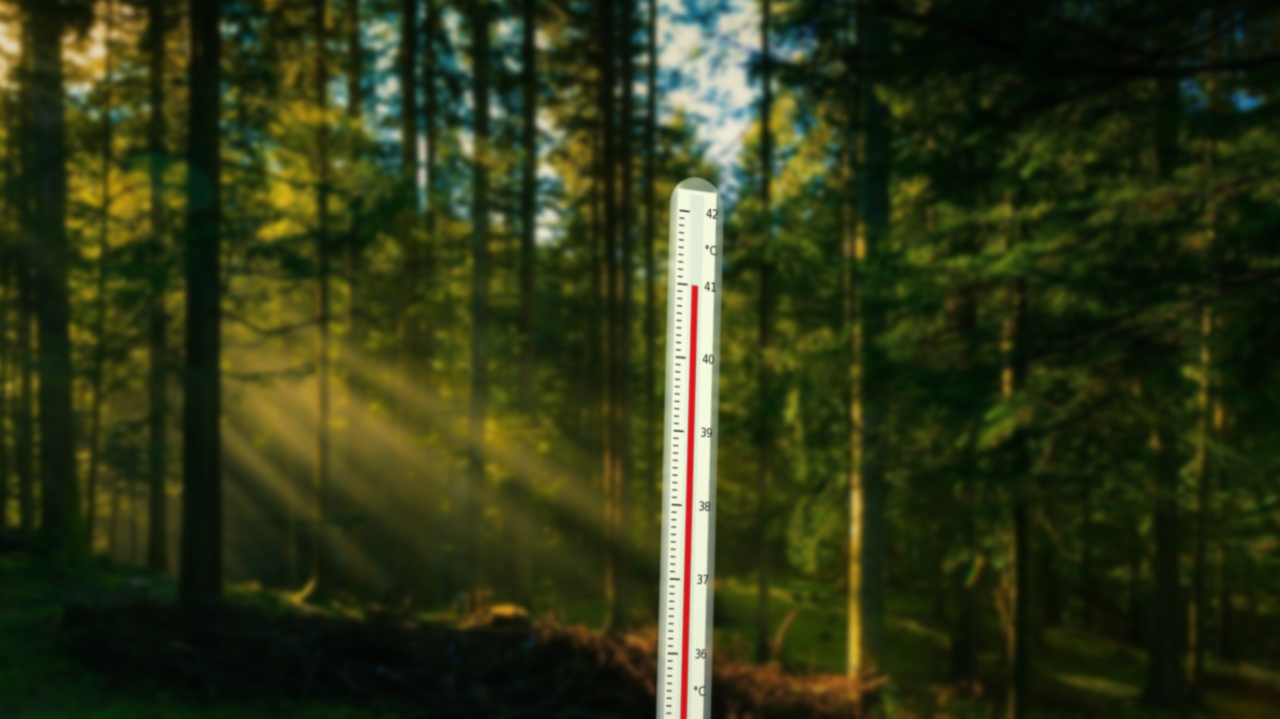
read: 41 °C
